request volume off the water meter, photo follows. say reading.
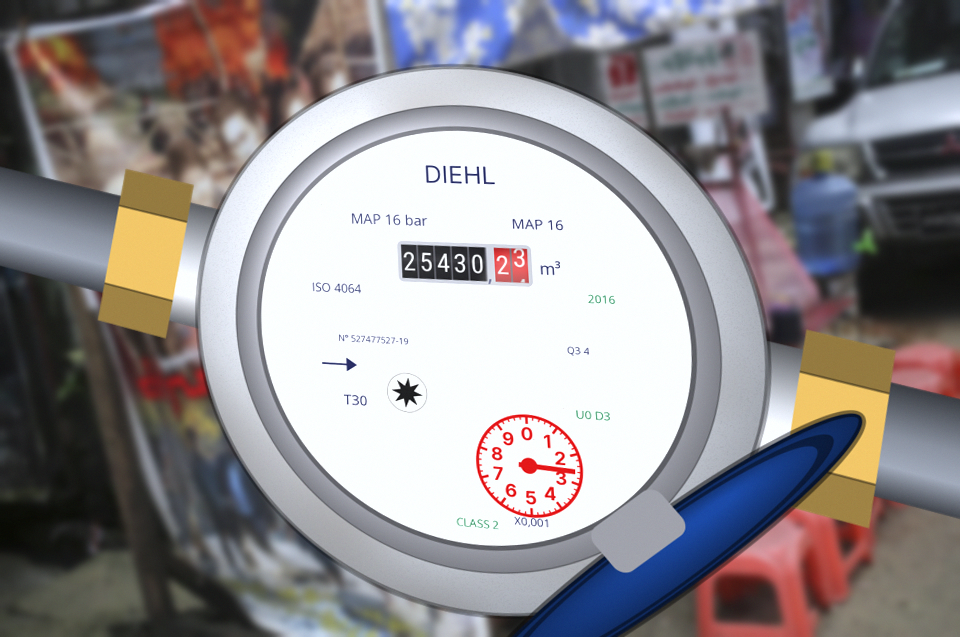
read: 25430.232 m³
